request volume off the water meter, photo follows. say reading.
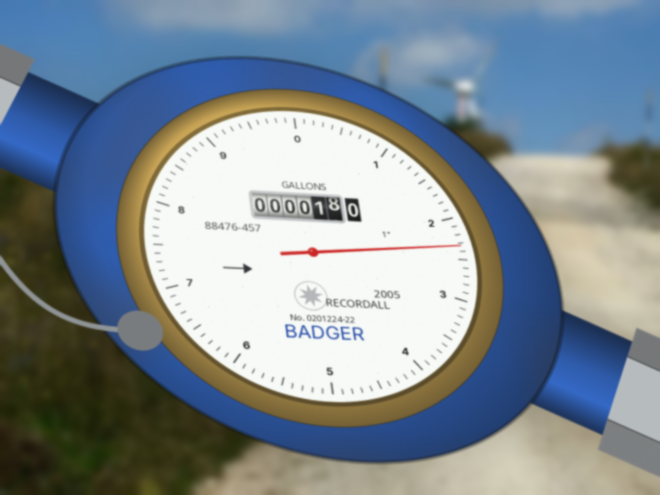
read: 182.3 gal
